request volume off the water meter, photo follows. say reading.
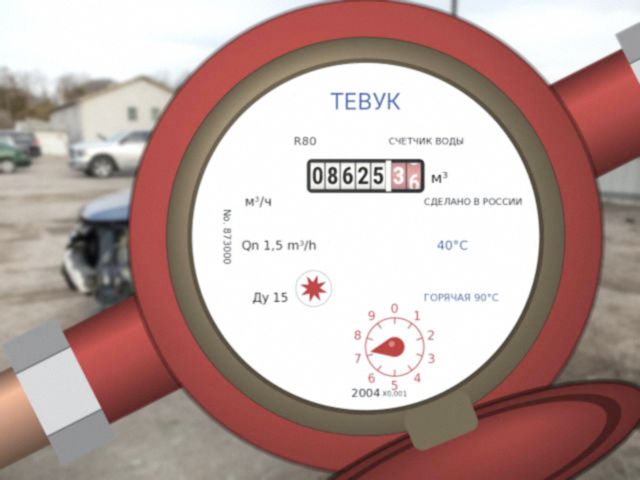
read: 8625.357 m³
